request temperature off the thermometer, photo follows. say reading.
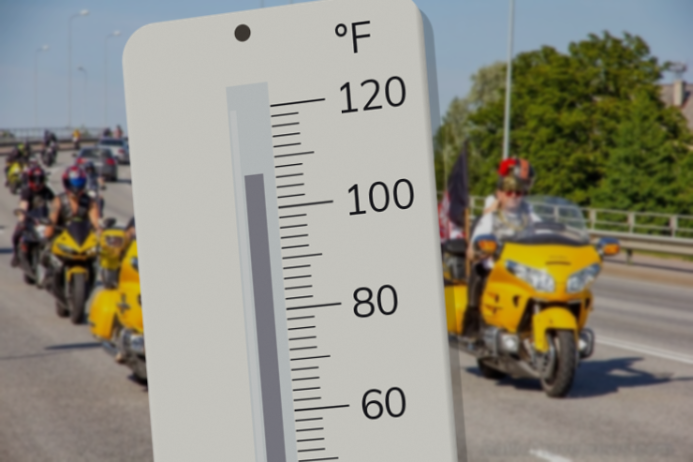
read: 107 °F
